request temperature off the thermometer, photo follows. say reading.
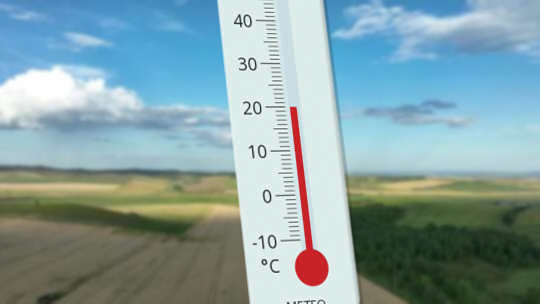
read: 20 °C
